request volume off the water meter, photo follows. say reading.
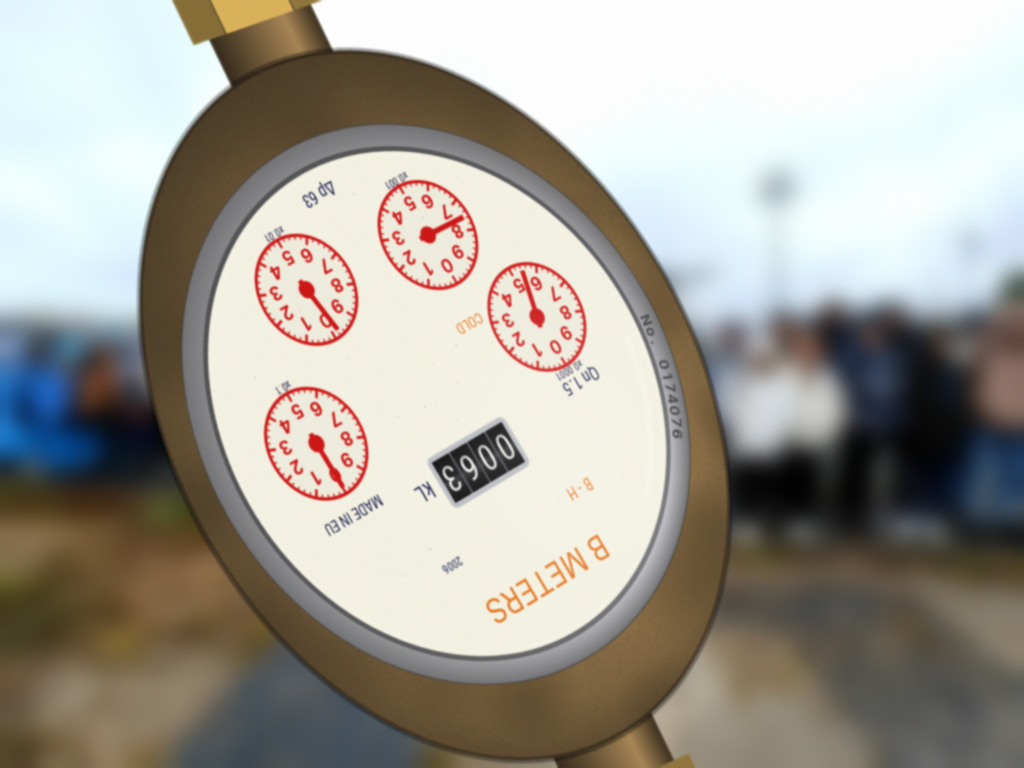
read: 62.9975 kL
